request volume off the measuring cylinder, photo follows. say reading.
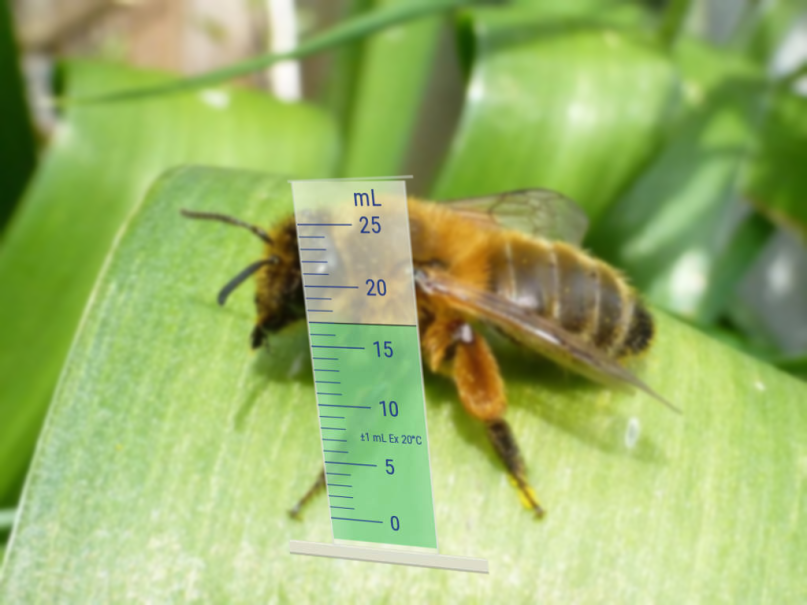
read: 17 mL
